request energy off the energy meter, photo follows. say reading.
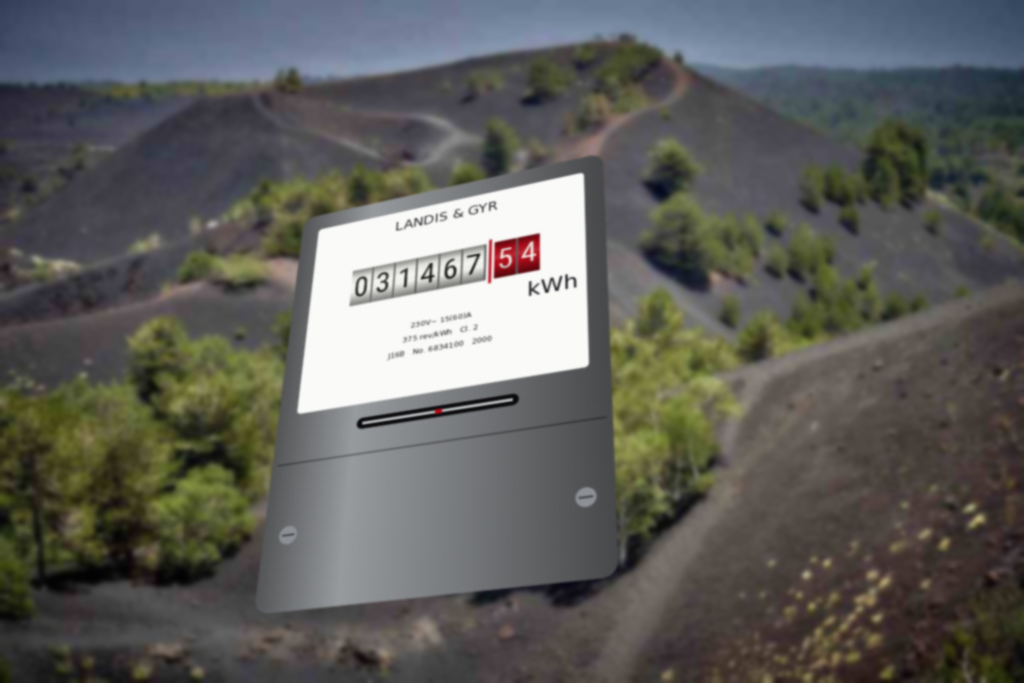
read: 31467.54 kWh
